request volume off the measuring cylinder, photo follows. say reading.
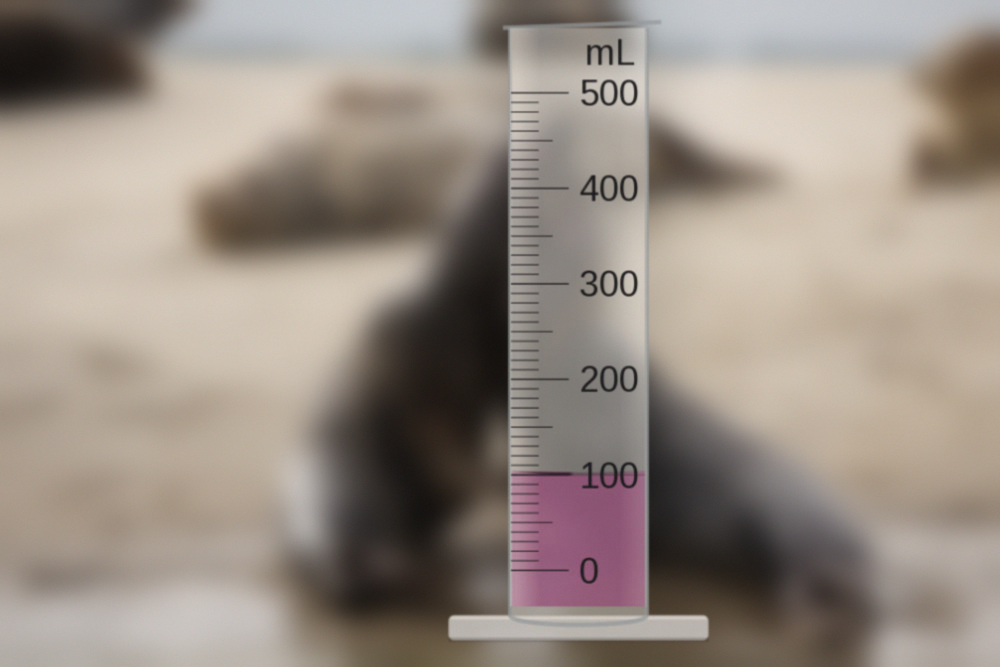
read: 100 mL
